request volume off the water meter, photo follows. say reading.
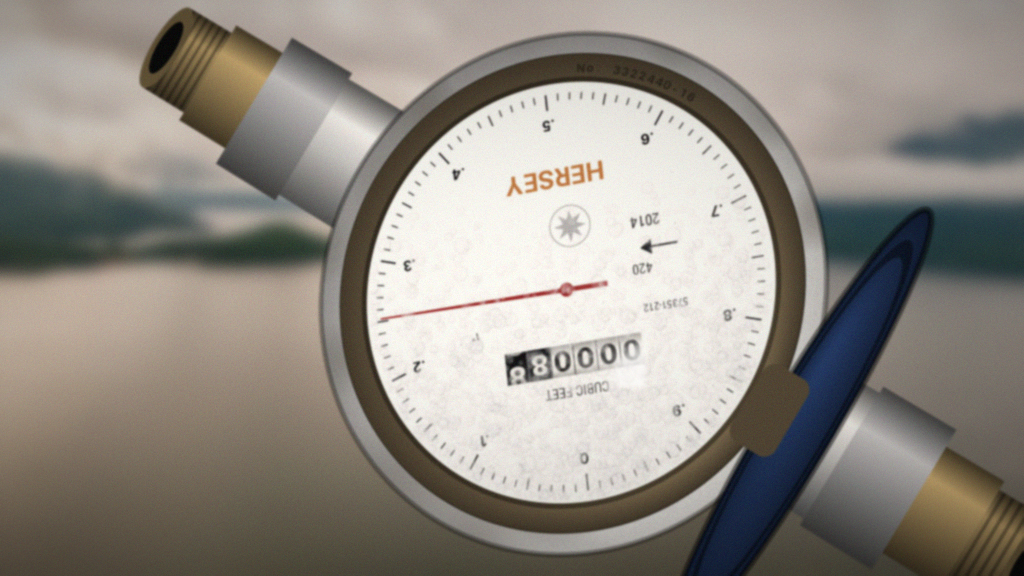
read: 88.25 ft³
